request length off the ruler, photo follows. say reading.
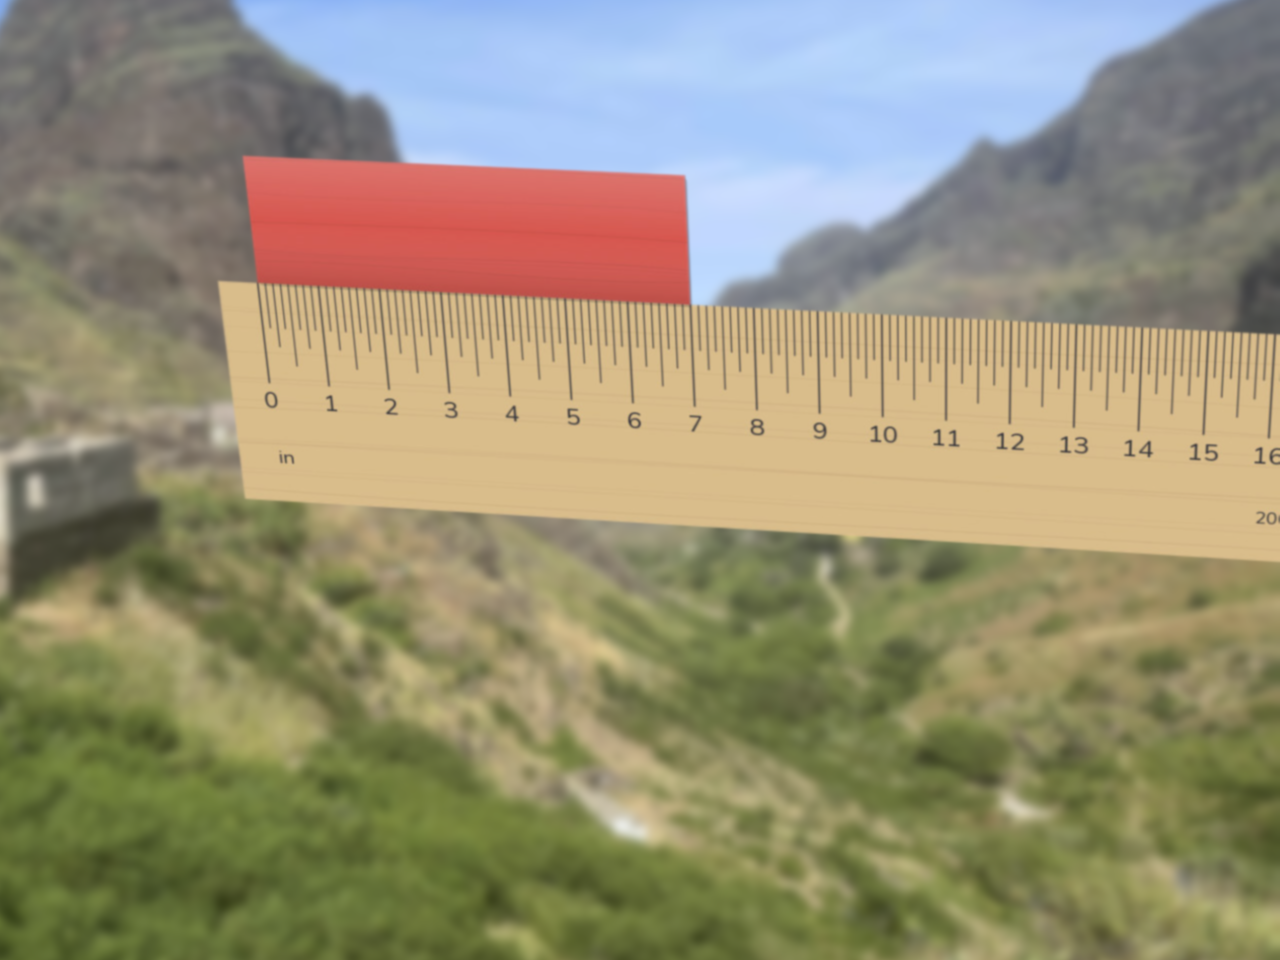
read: 7 in
